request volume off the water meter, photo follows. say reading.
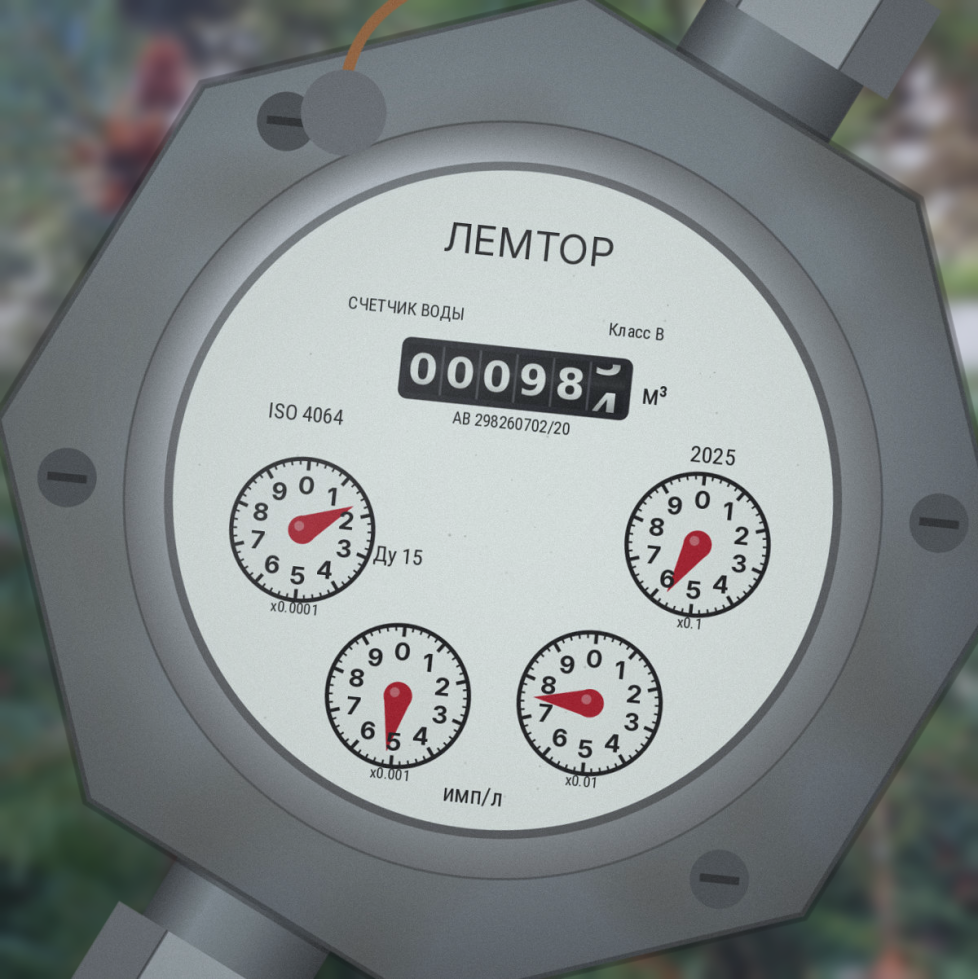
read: 983.5751 m³
